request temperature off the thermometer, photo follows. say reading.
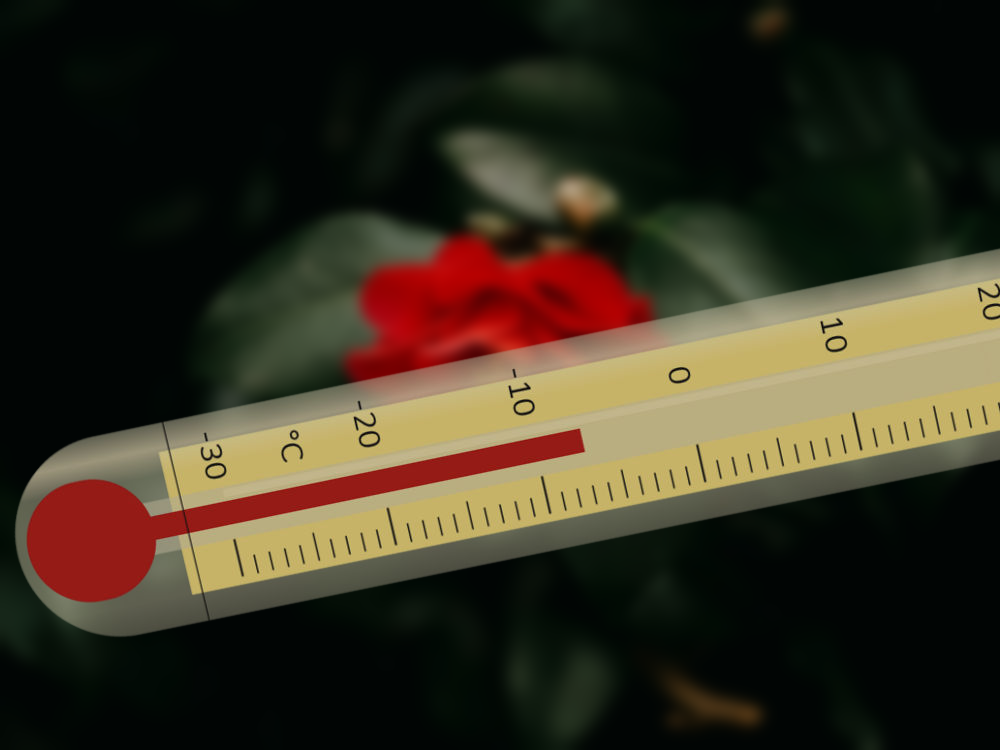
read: -7 °C
